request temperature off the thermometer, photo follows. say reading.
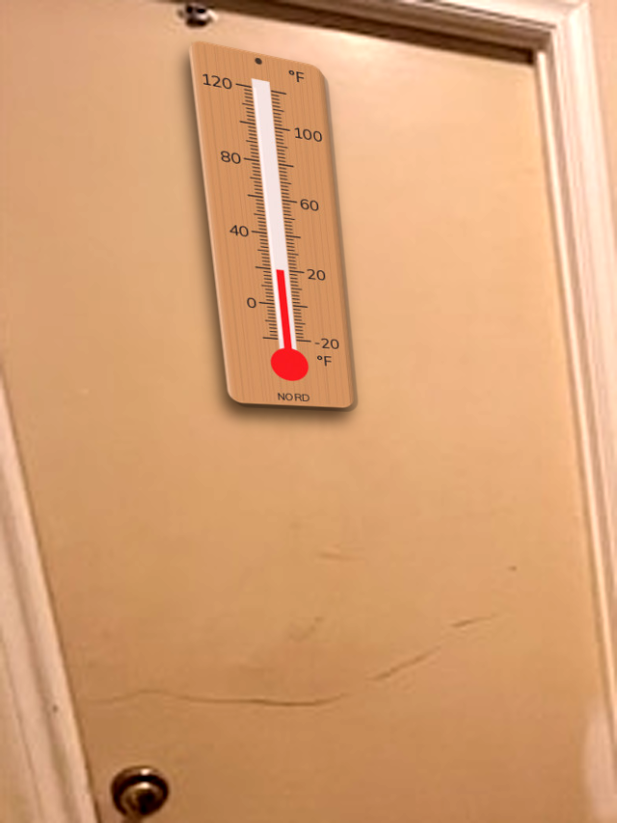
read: 20 °F
